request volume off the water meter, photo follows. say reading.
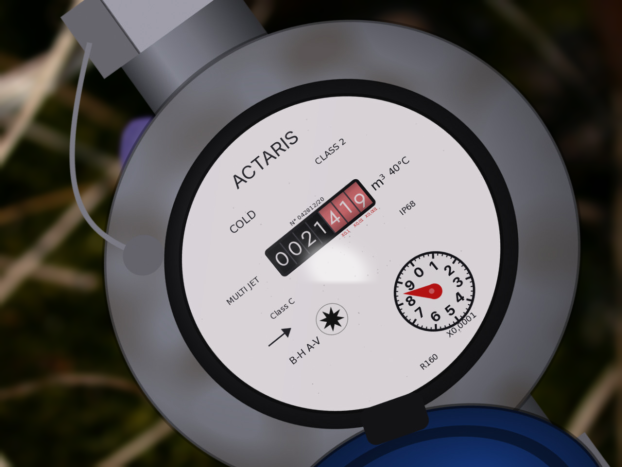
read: 21.4188 m³
